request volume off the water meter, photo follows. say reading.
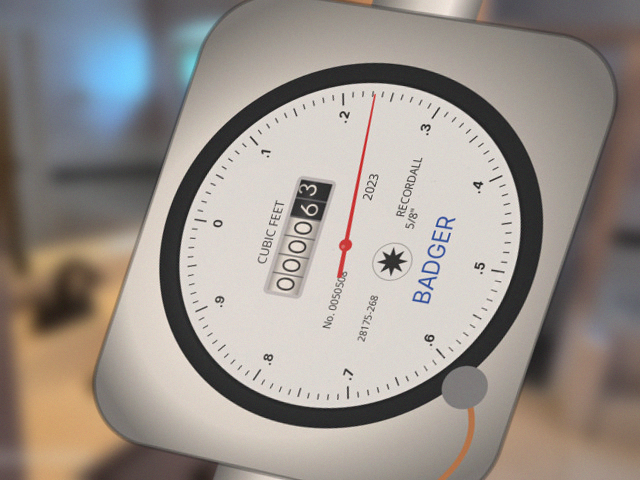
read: 63.23 ft³
